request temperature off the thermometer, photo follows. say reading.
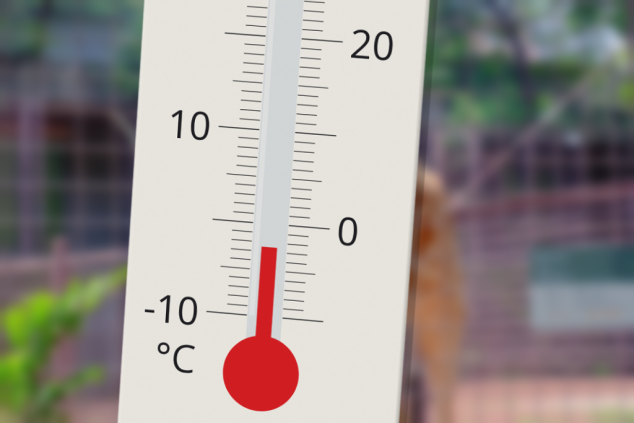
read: -2.5 °C
